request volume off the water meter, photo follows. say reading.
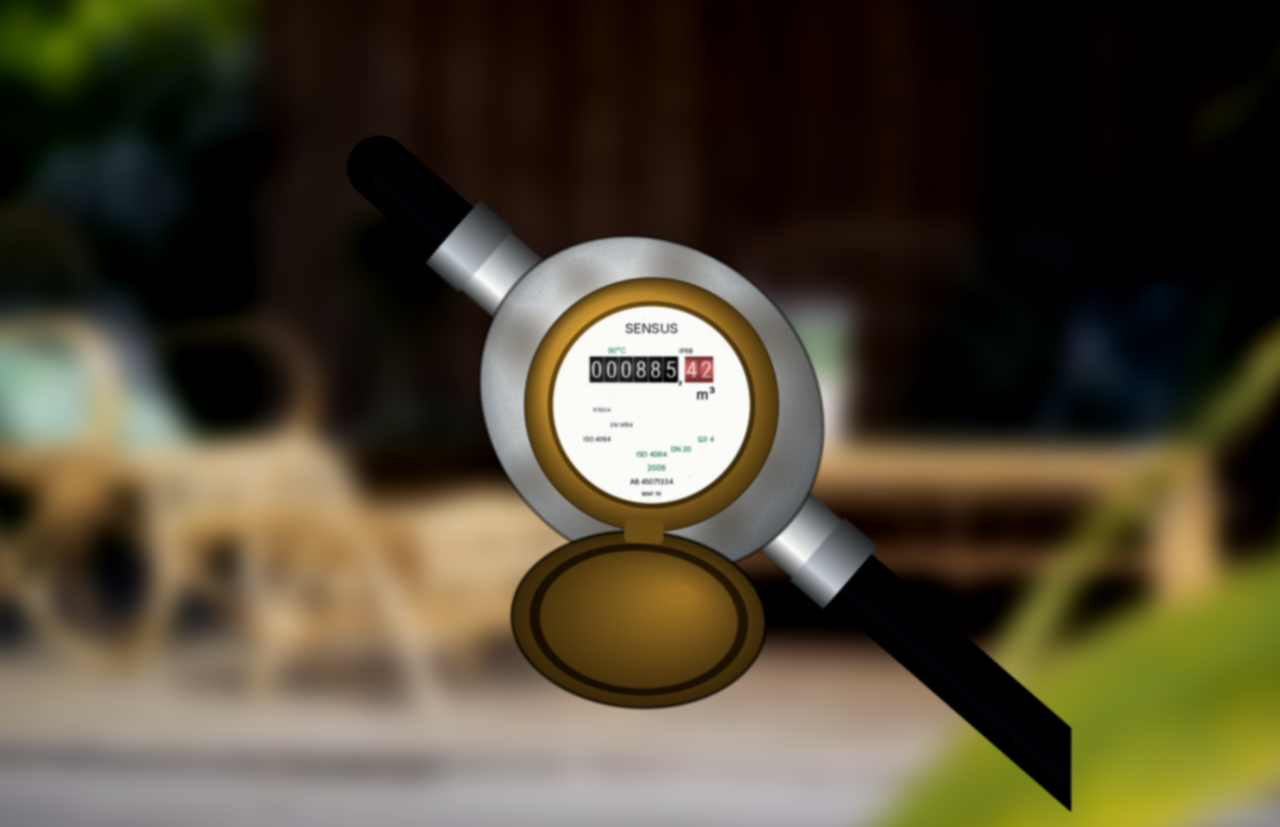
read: 885.42 m³
